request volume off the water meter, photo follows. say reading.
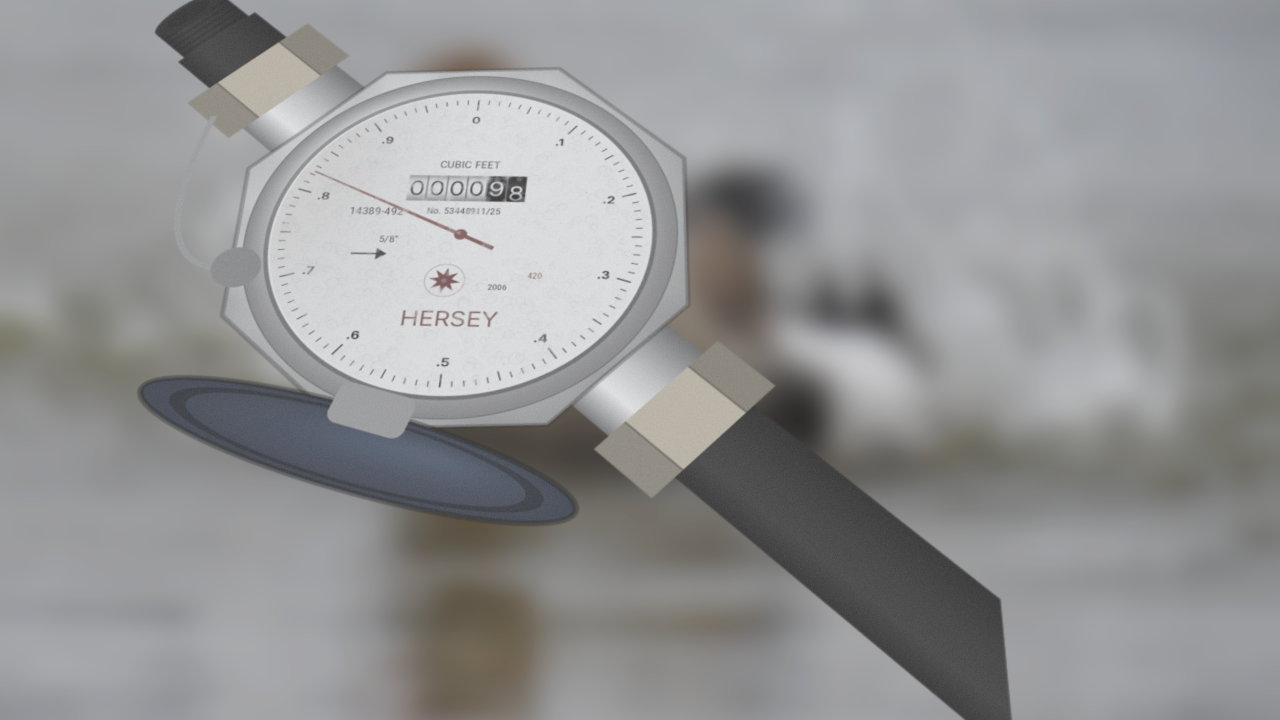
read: 97.82 ft³
